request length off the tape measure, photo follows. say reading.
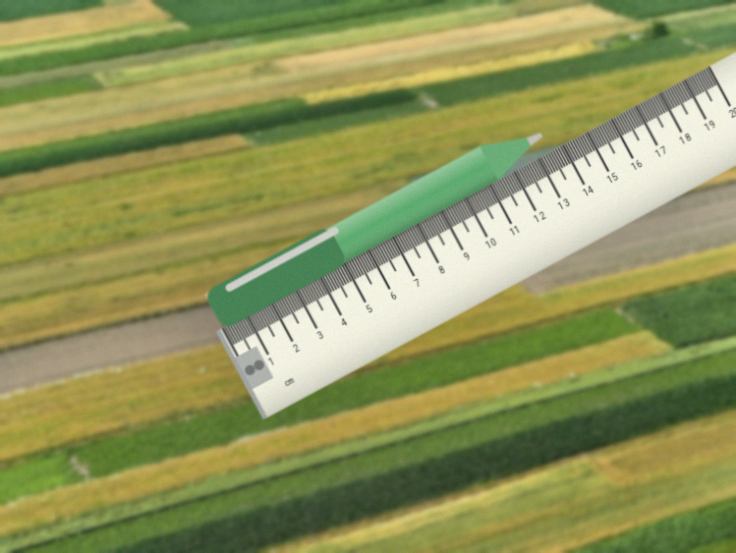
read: 13.5 cm
